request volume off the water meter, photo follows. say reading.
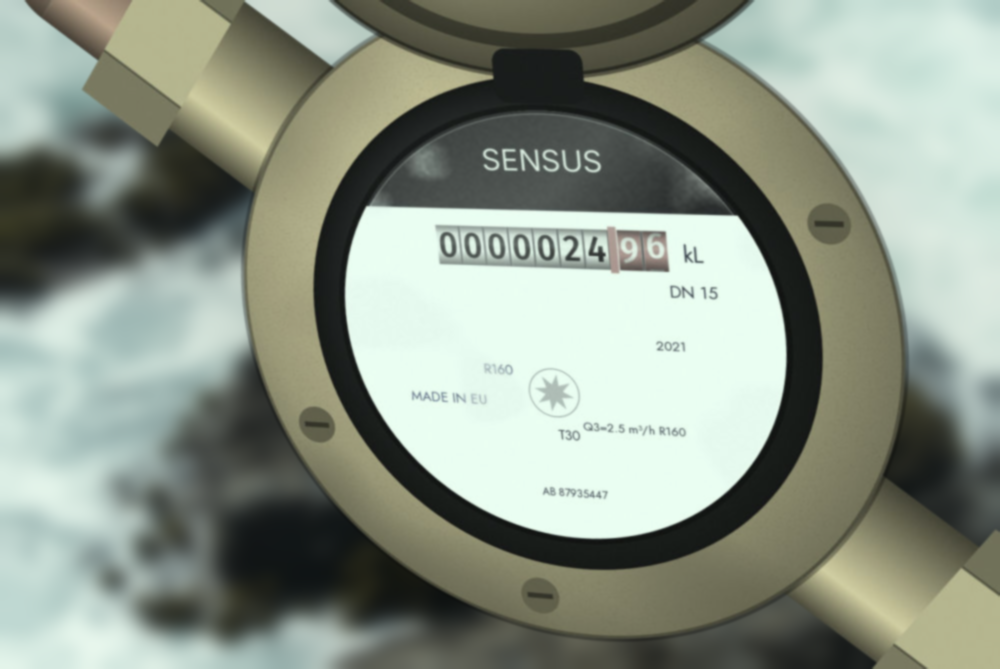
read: 24.96 kL
